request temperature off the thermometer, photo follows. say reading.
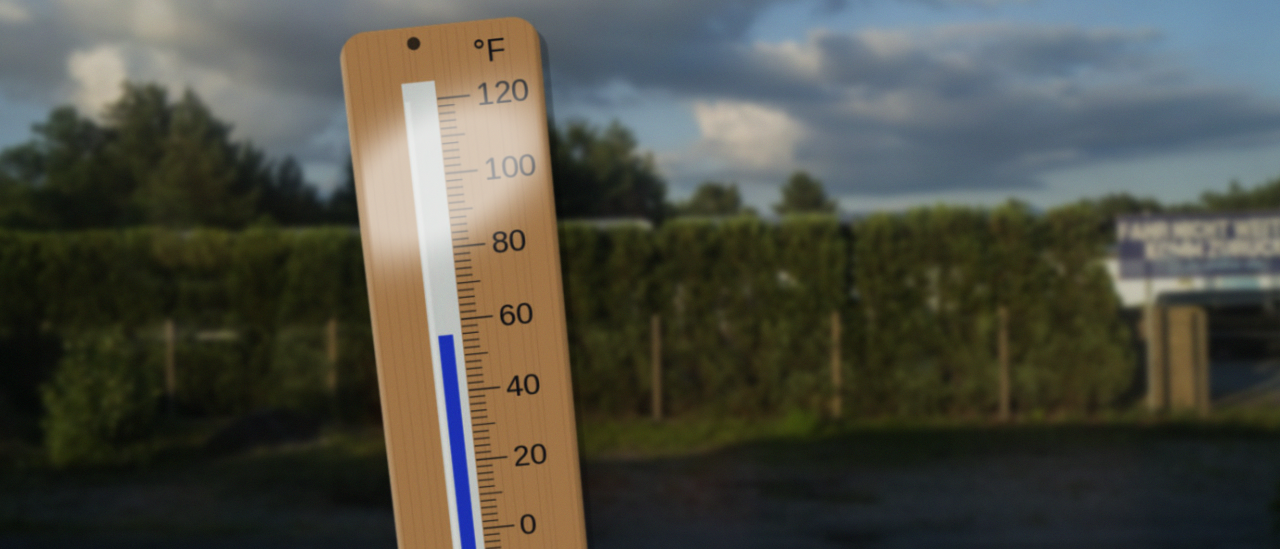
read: 56 °F
